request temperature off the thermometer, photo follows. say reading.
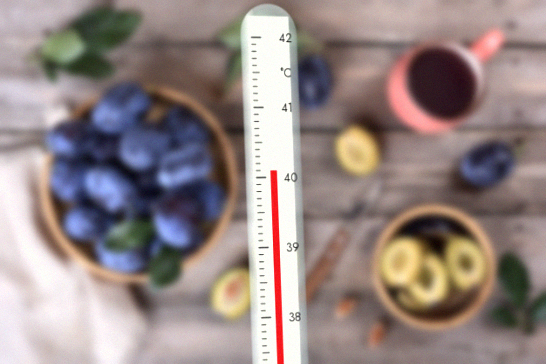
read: 40.1 °C
